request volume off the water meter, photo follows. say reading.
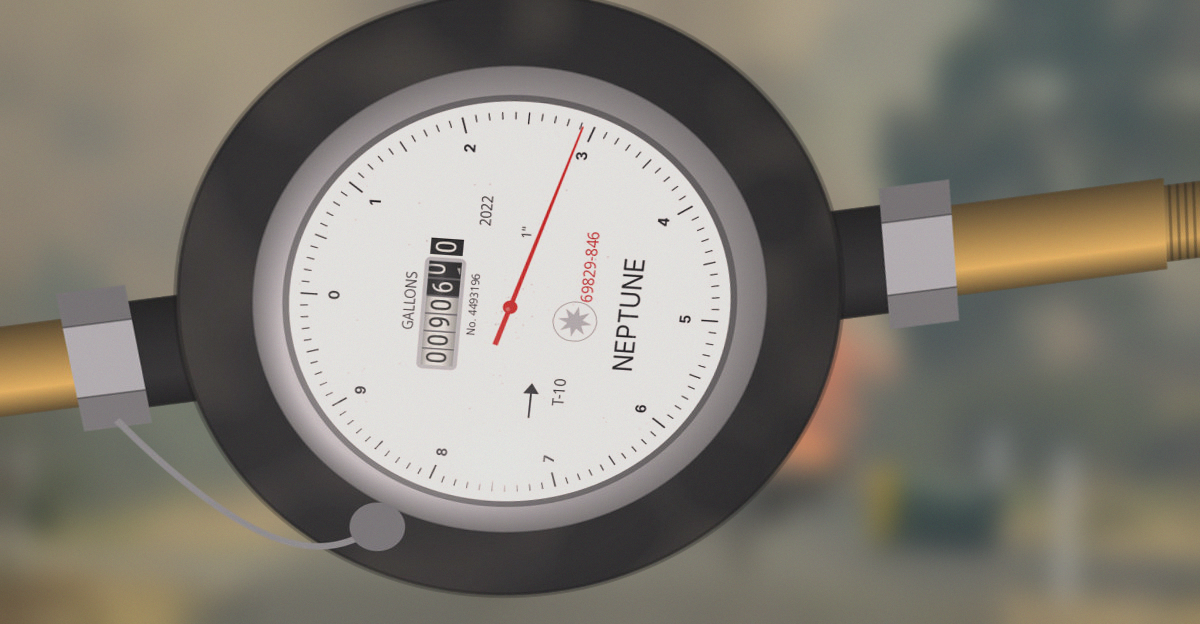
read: 90602.9 gal
